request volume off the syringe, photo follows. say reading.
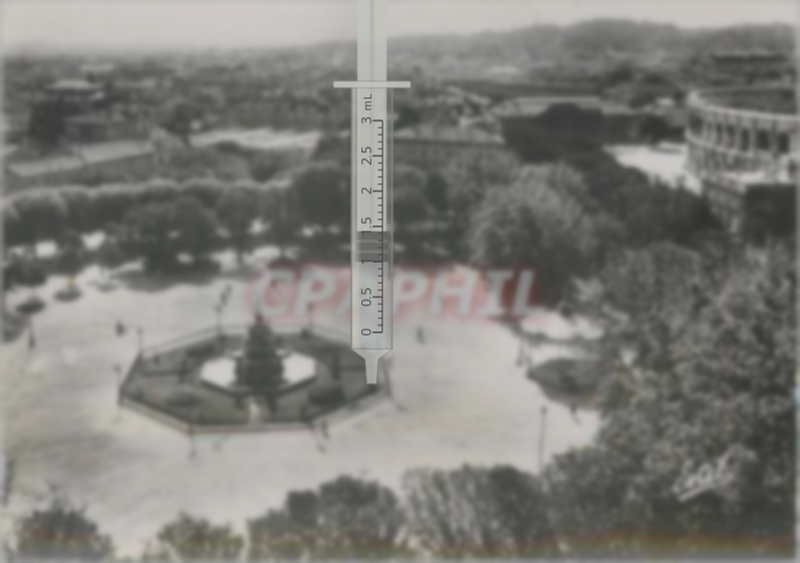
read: 1 mL
